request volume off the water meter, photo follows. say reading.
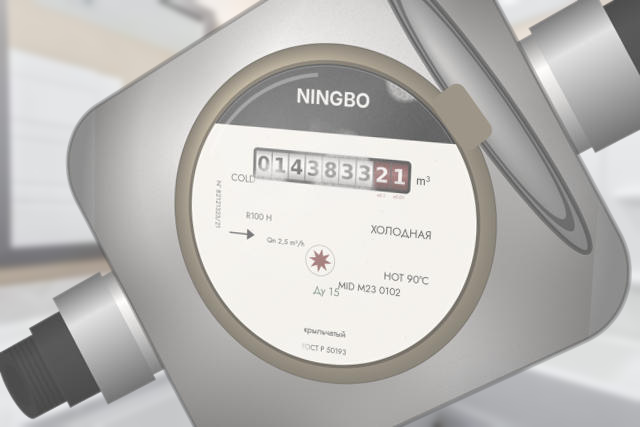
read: 143833.21 m³
